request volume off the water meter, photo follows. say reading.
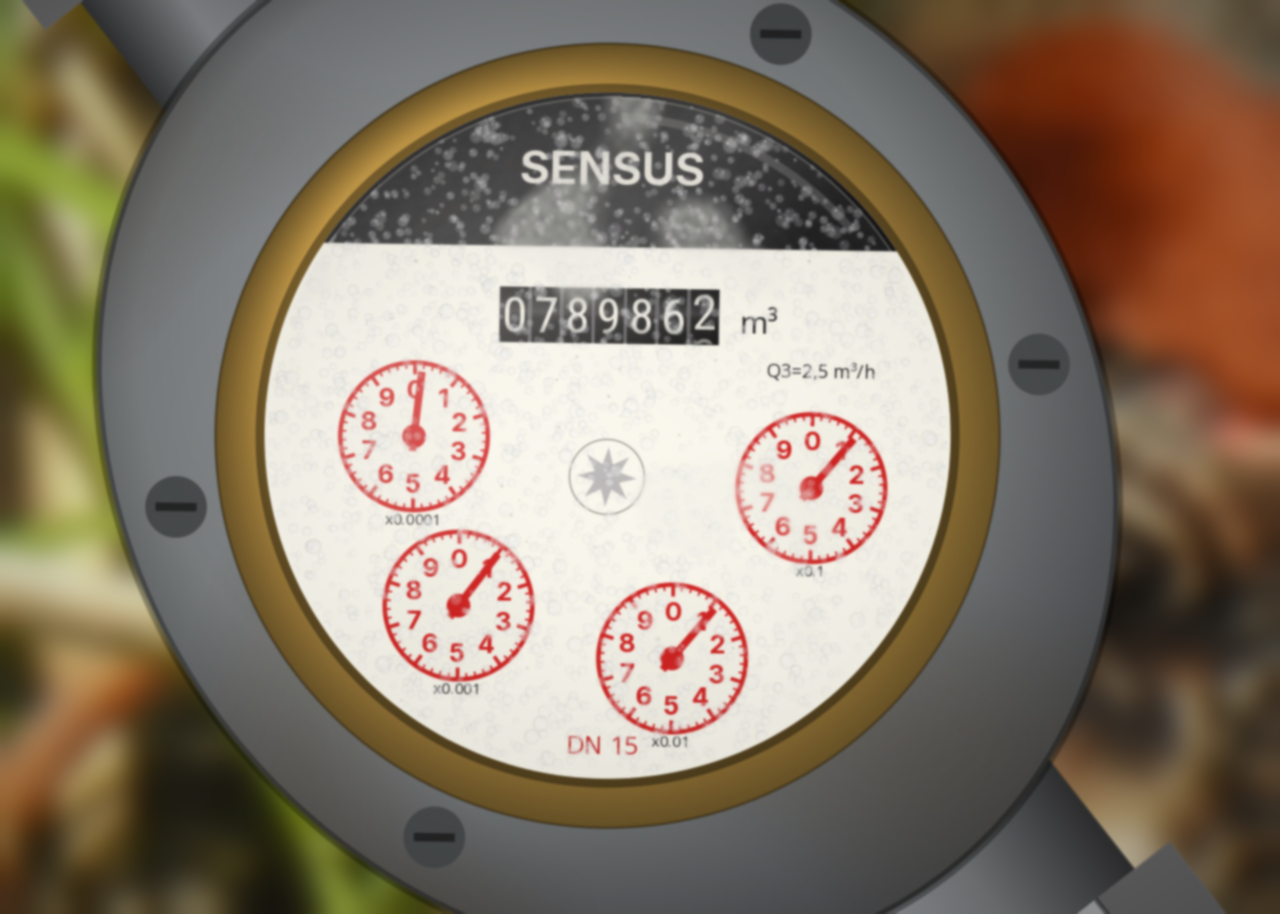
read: 789862.1110 m³
